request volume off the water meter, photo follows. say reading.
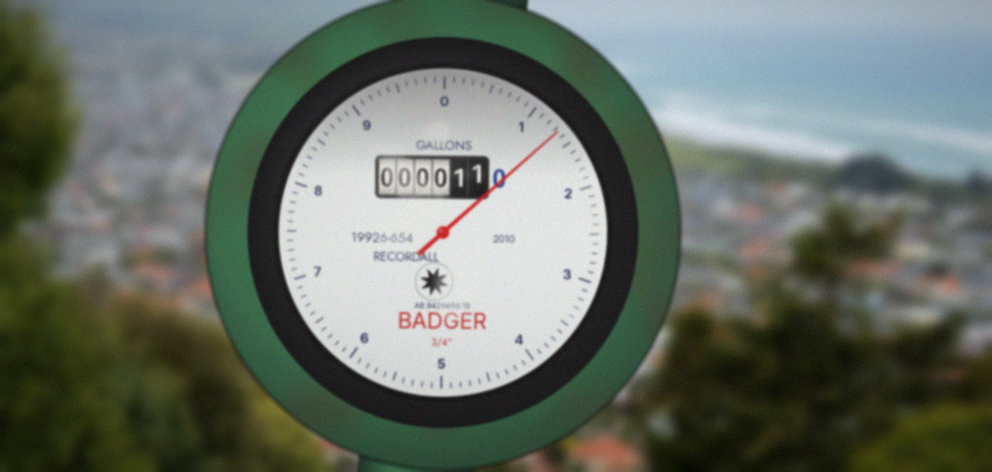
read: 111.3 gal
